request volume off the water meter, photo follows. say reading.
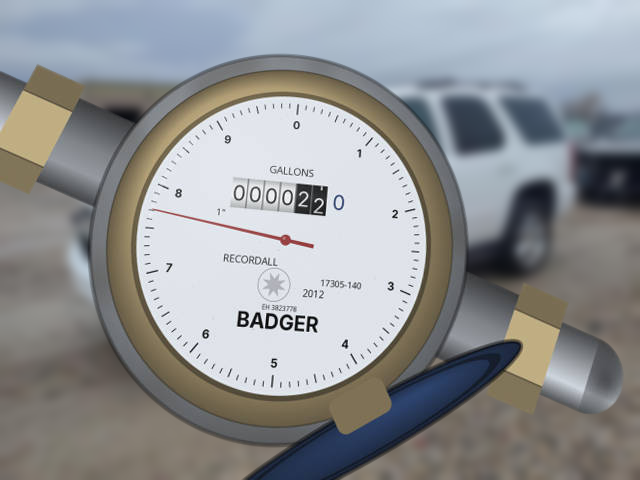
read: 217.7 gal
